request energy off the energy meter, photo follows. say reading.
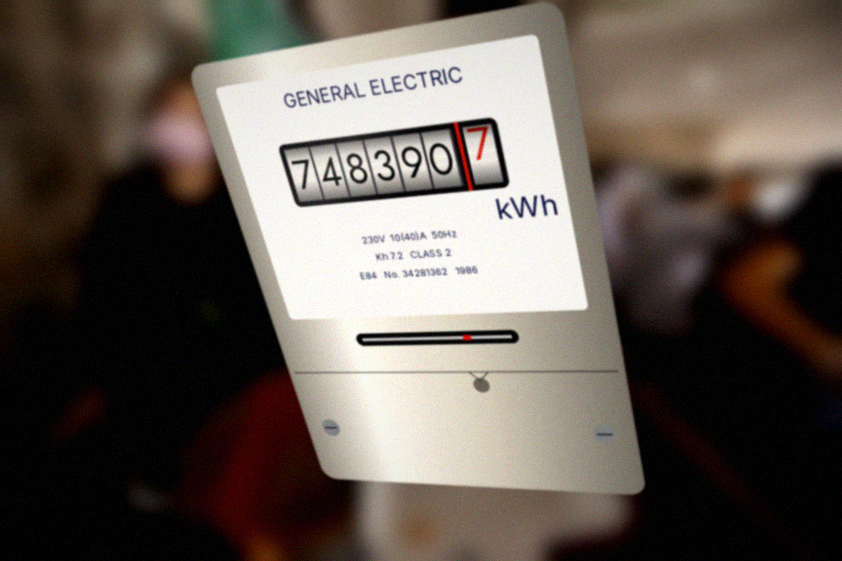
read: 748390.7 kWh
